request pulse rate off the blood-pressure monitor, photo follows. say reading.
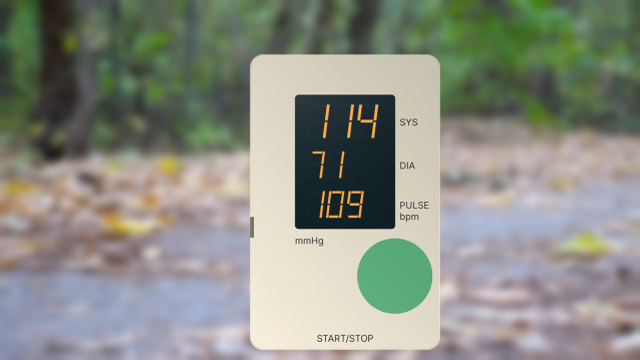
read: 109 bpm
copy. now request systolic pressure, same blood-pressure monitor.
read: 114 mmHg
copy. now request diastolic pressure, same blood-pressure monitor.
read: 71 mmHg
